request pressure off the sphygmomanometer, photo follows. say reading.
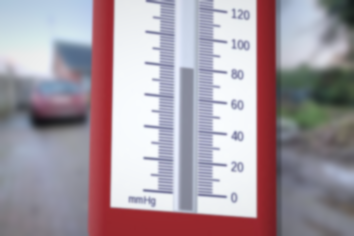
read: 80 mmHg
